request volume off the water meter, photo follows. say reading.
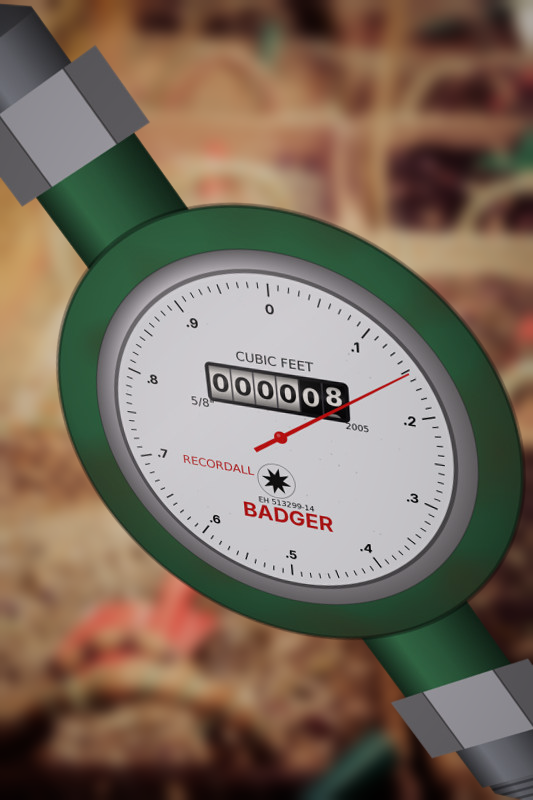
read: 8.15 ft³
